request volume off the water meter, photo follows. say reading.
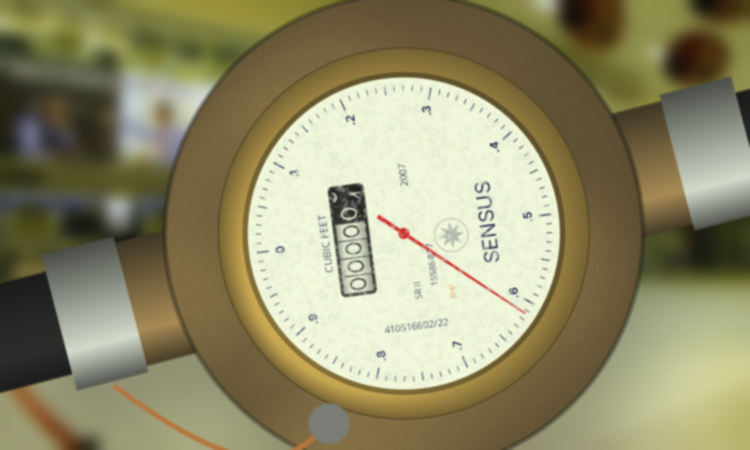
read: 3.61 ft³
